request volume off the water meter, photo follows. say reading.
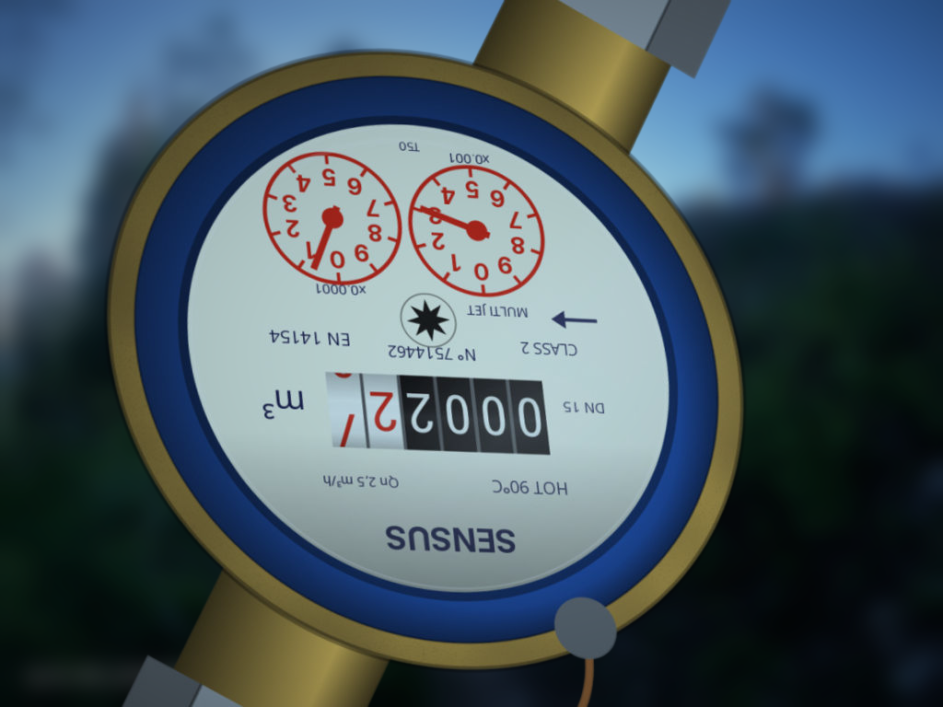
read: 2.2730 m³
